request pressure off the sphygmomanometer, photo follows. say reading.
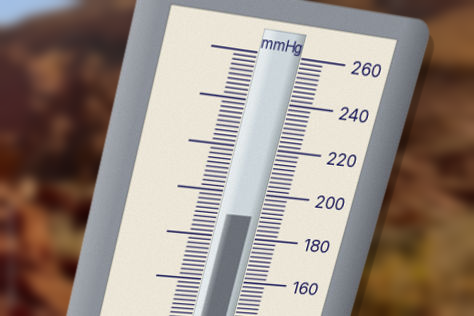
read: 190 mmHg
